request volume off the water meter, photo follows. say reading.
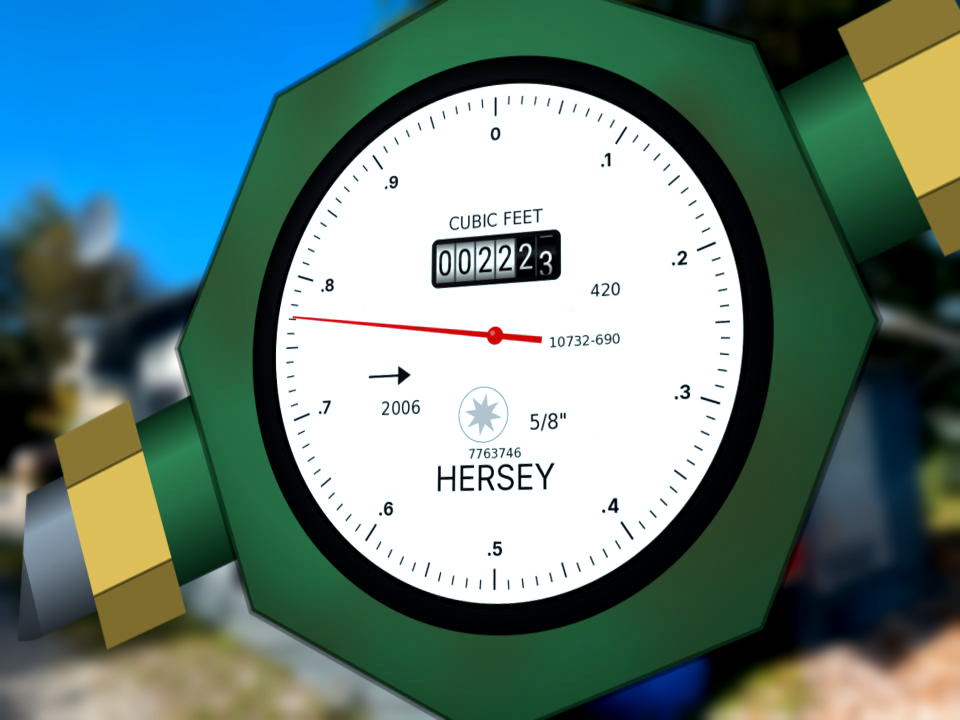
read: 2222.77 ft³
